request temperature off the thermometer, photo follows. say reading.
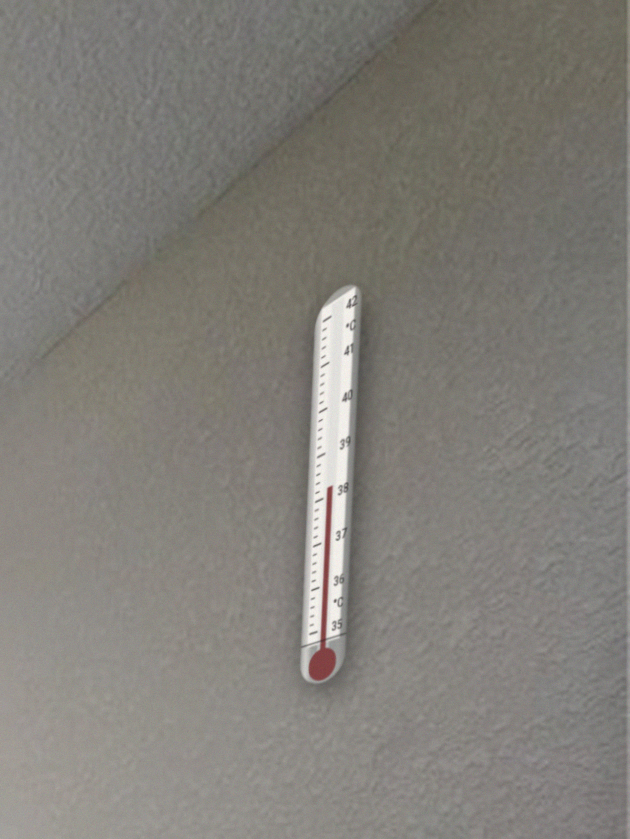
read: 38.2 °C
